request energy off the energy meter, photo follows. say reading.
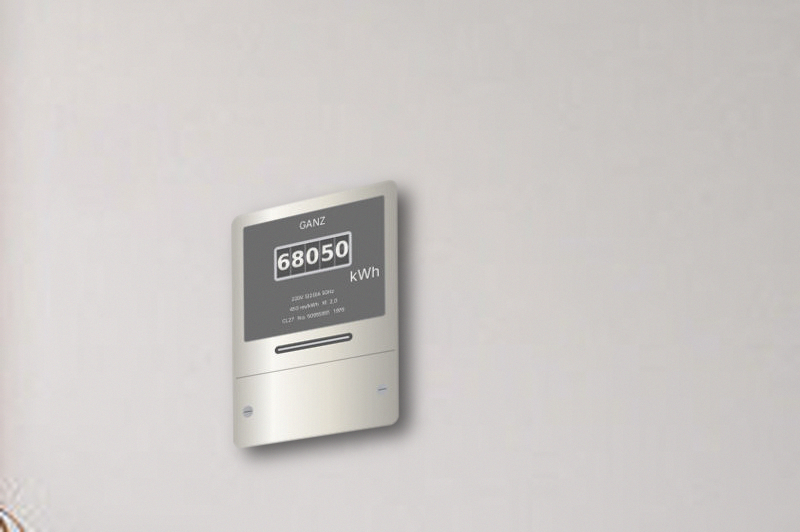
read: 68050 kWh
